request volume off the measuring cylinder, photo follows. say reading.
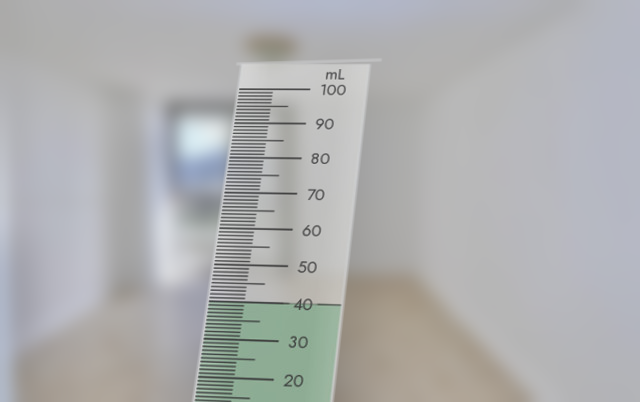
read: 40 mL
